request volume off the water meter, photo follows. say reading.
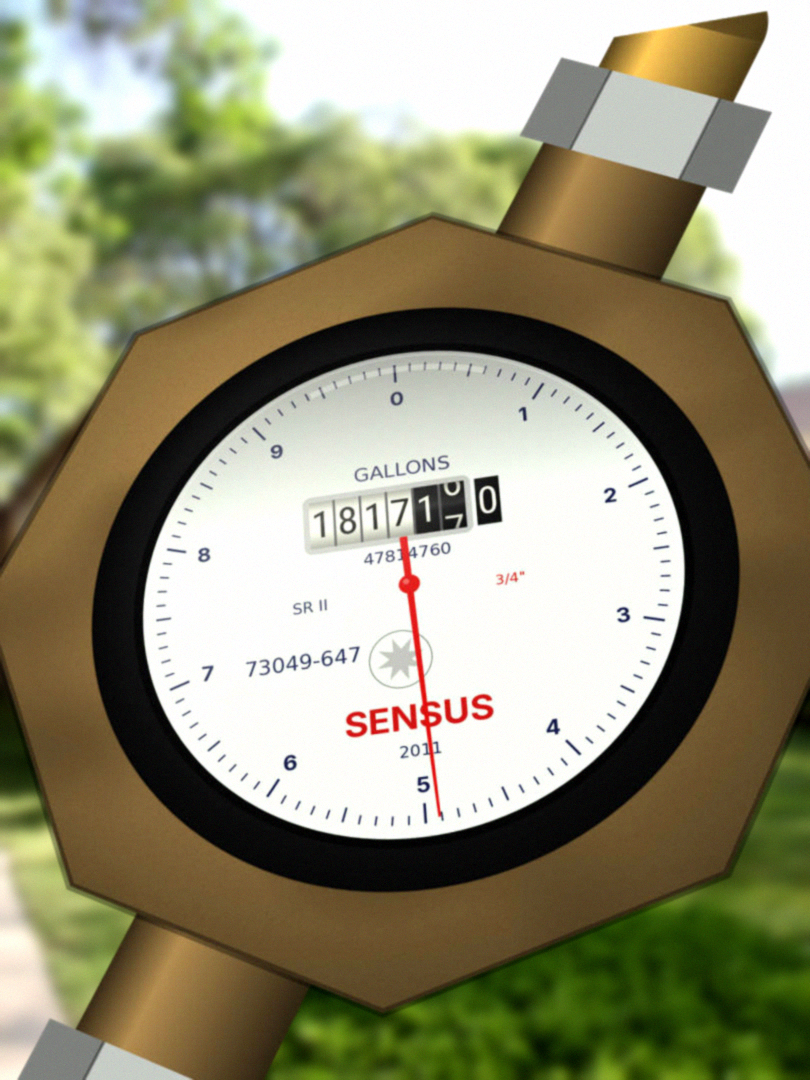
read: 1817164.9 gal
